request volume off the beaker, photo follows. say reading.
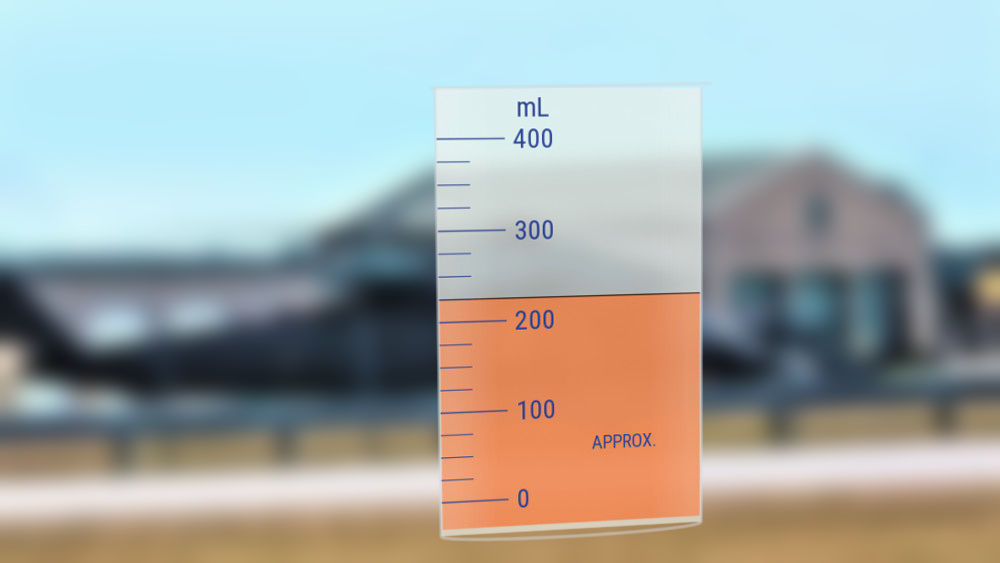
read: 225 mL
